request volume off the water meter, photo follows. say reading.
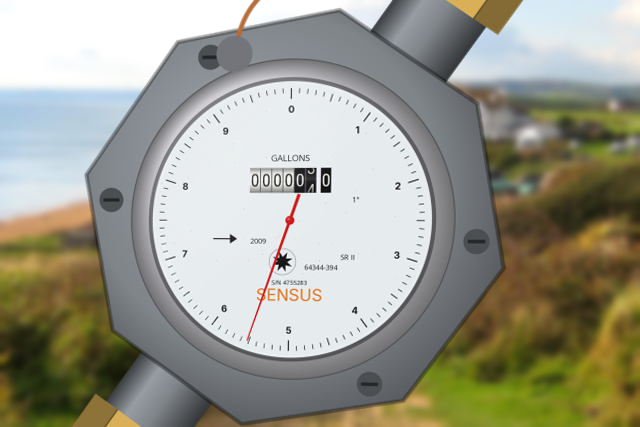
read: 35.5 gal
